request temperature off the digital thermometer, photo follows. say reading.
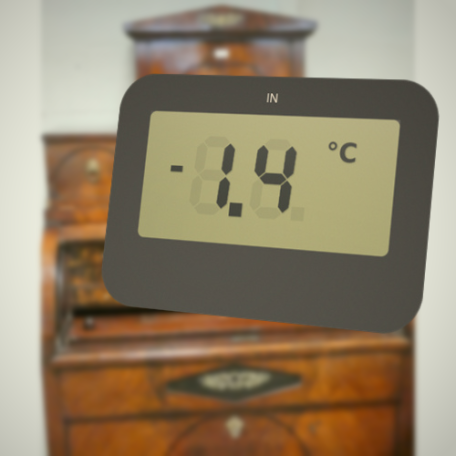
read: -1.4 °C
